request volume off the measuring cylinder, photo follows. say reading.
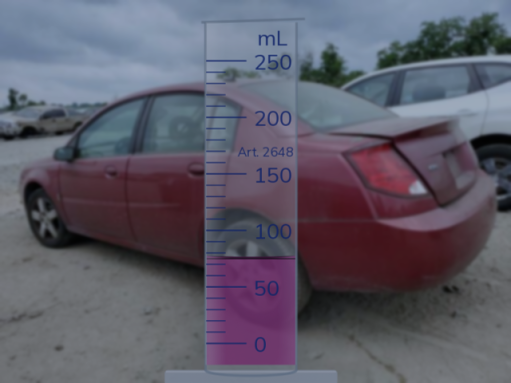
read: 75 mL
